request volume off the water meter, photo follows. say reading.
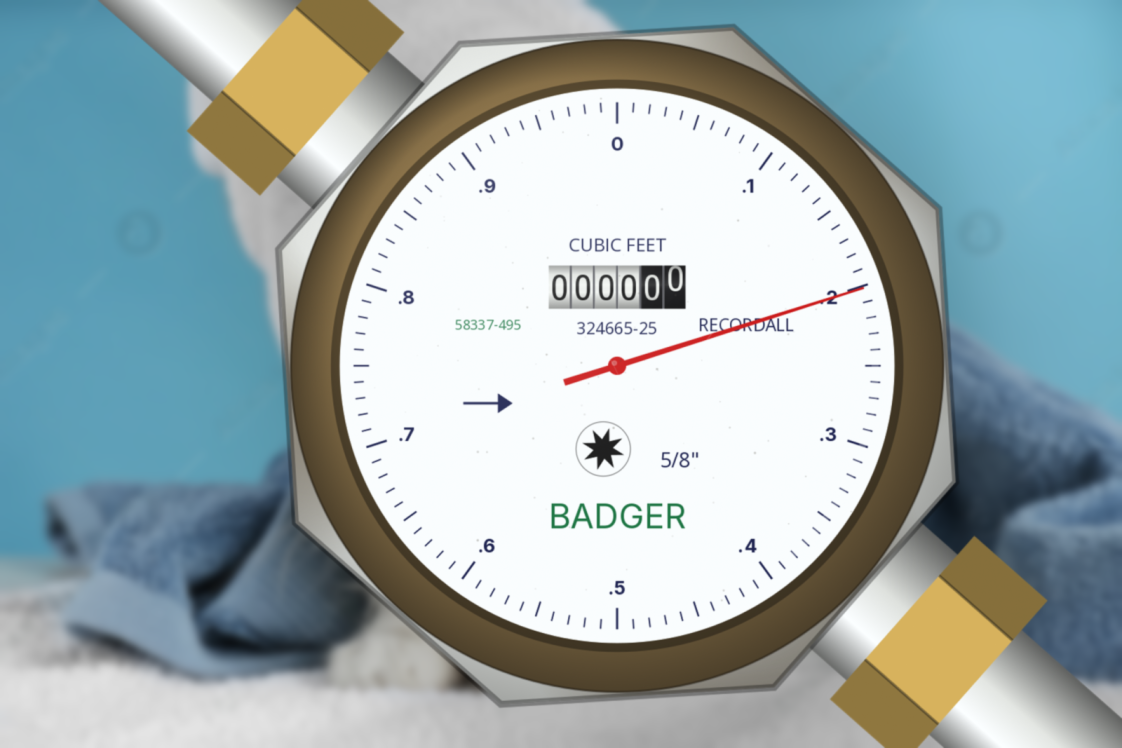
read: 0.20 ft³
